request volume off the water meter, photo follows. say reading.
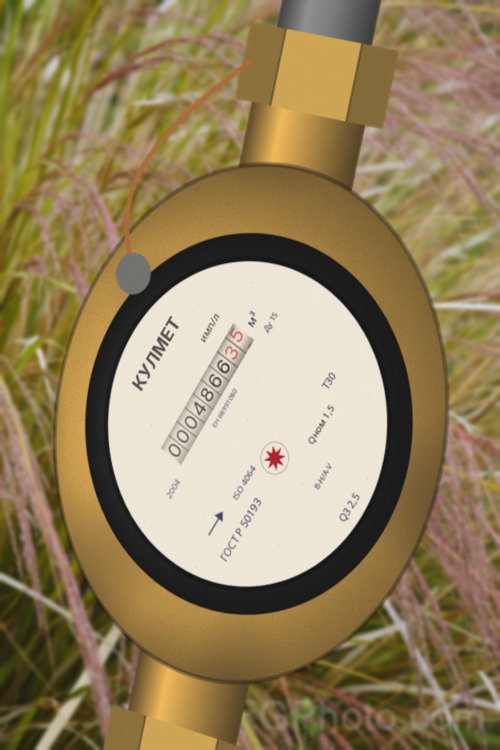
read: 4866.35 m³
